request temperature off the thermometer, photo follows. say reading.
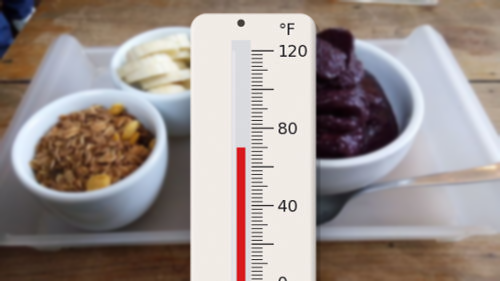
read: 70 °F
